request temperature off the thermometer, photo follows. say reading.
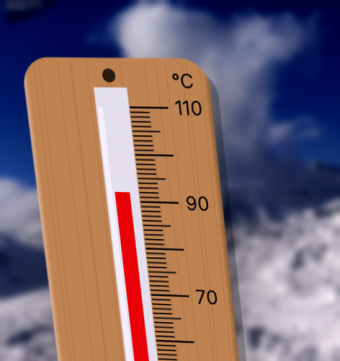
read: 92 °C
